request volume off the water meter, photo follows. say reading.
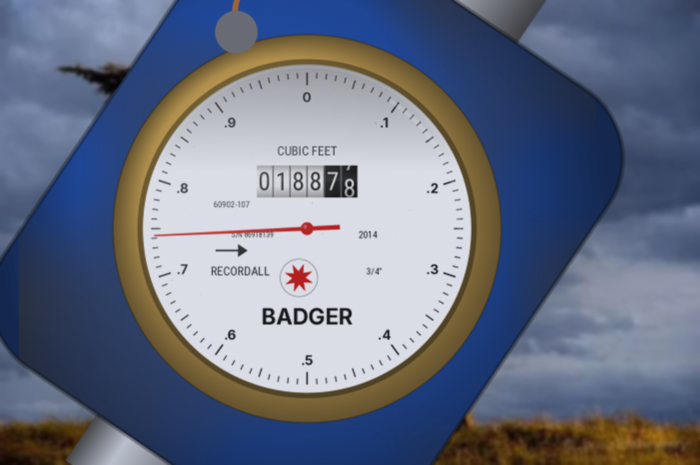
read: 18877.74 ft³
